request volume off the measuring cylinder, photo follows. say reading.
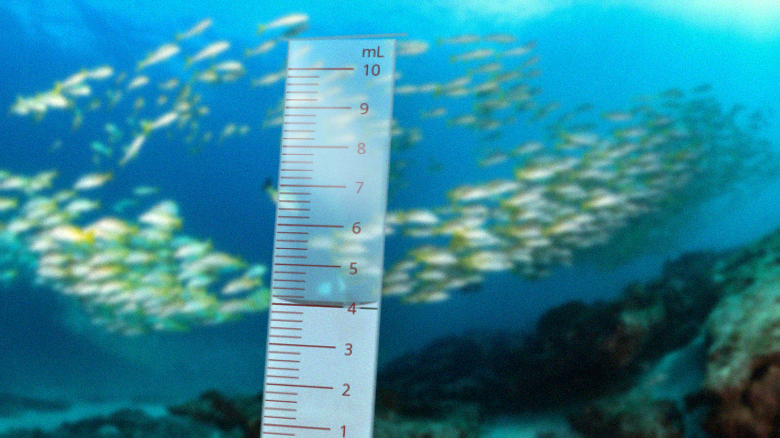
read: 4 mL
